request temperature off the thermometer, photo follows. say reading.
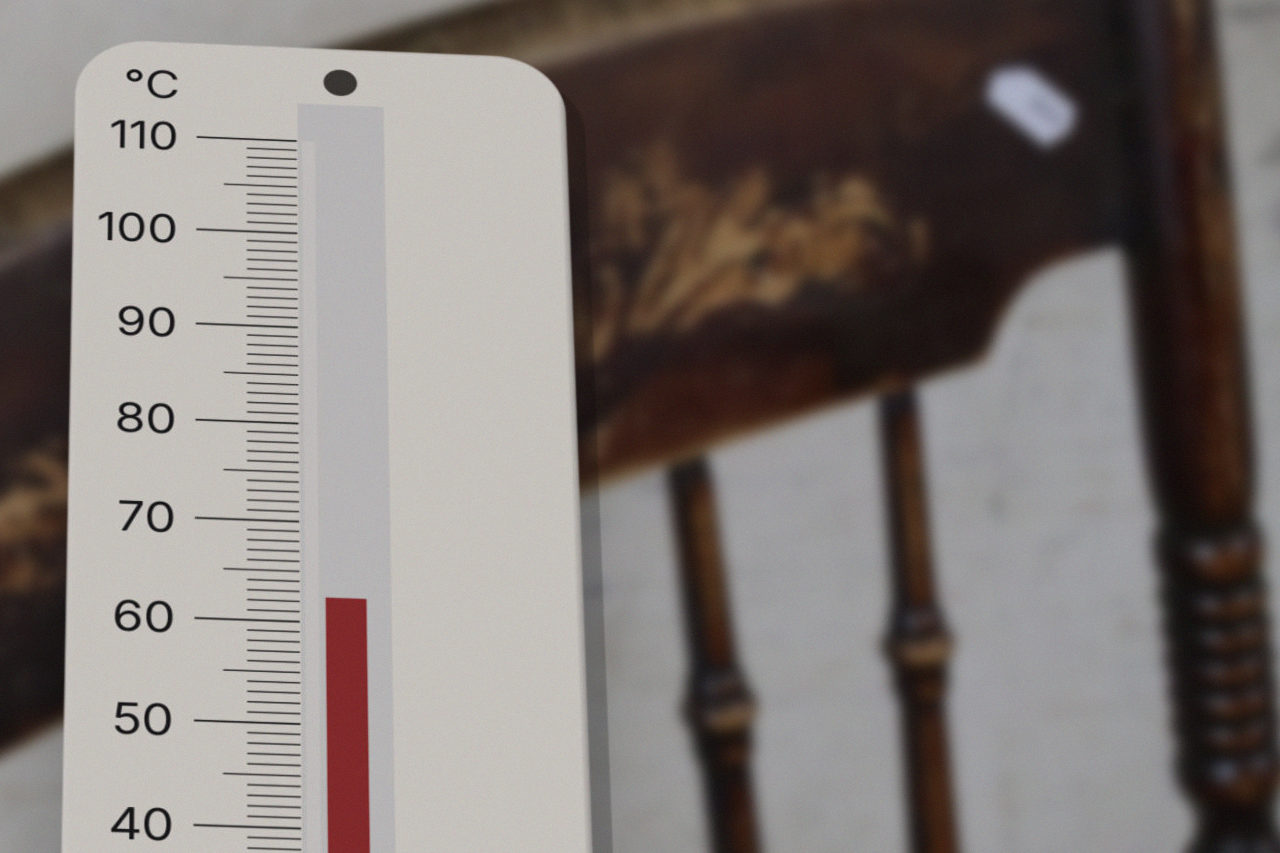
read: 62.5 °C
